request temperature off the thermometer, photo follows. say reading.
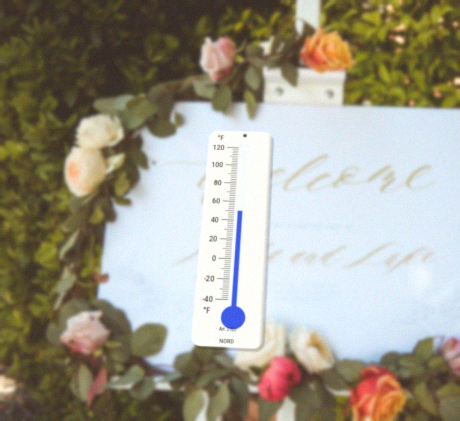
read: 50 °F
